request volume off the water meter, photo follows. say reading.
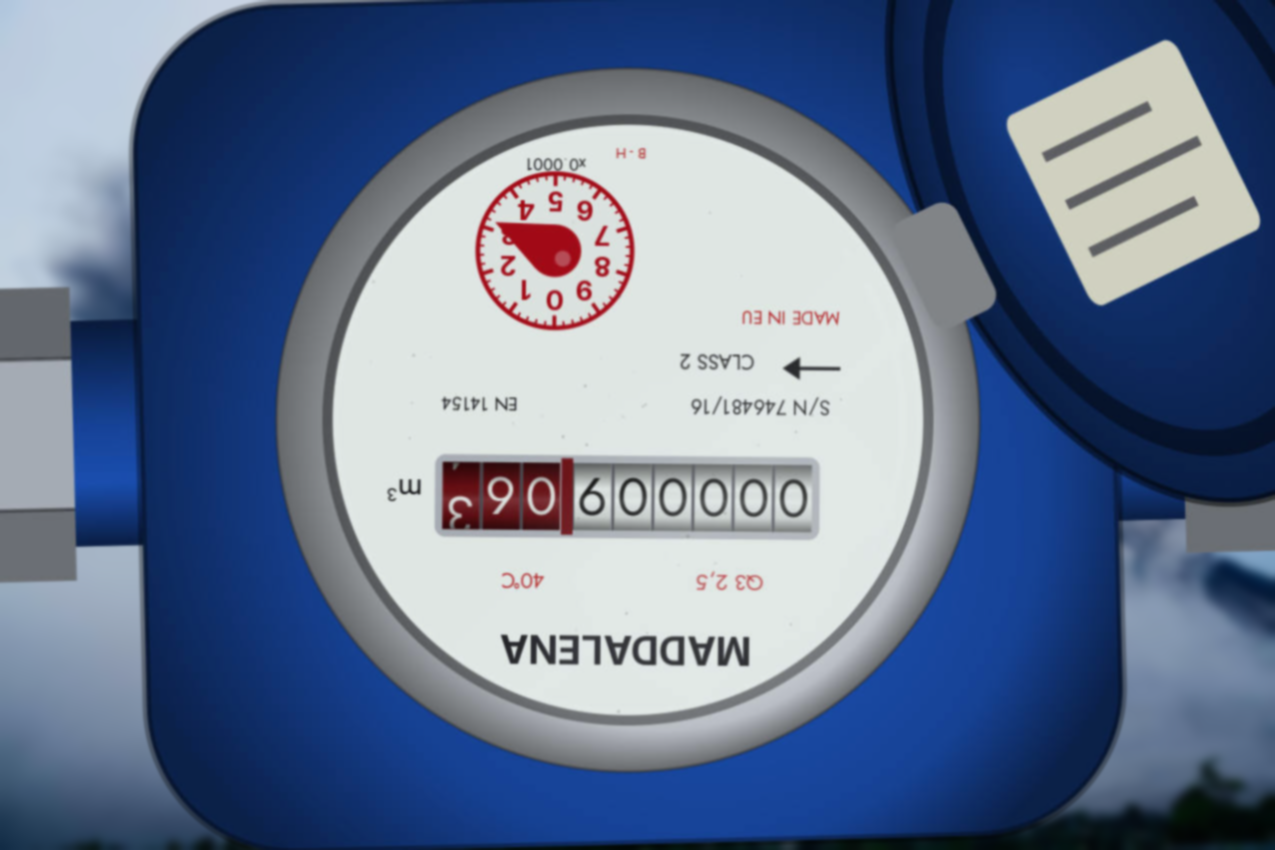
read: 9.0633 m³
